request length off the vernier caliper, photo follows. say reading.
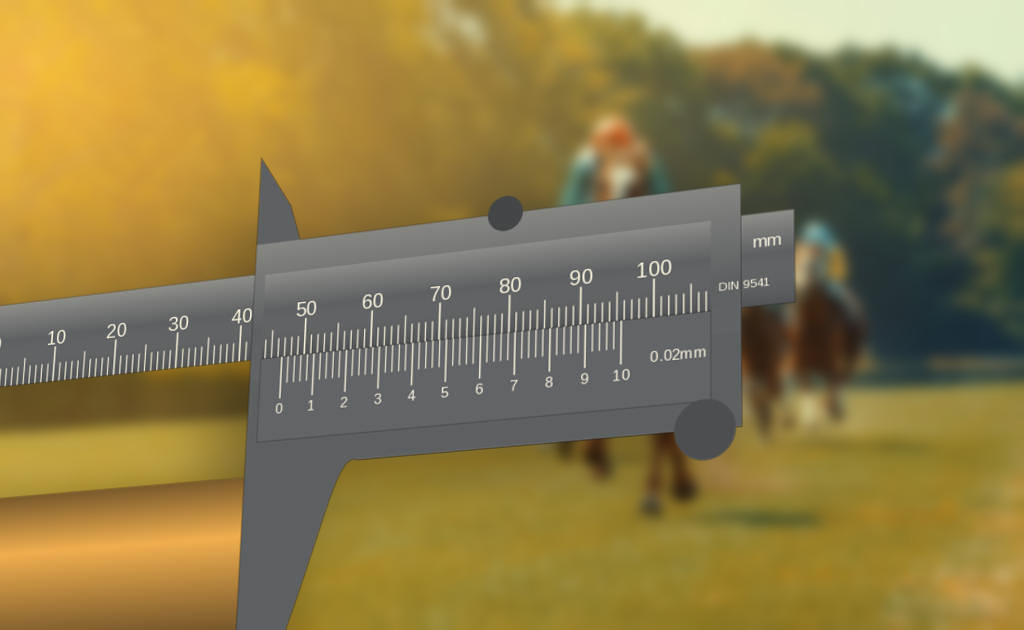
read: 46.6 mm
